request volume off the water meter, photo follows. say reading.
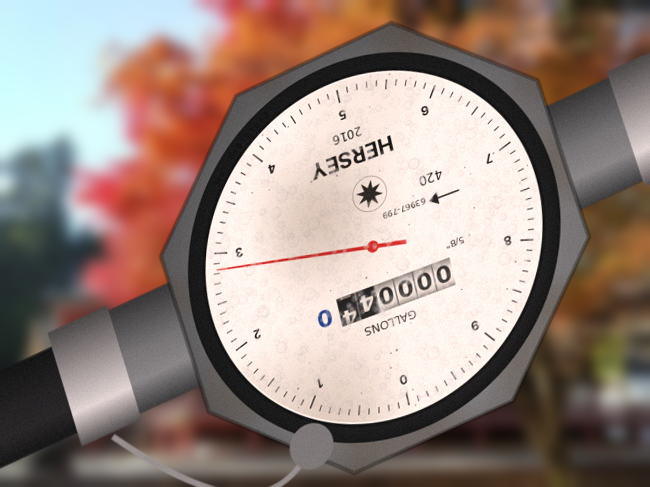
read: 442.8 gal
